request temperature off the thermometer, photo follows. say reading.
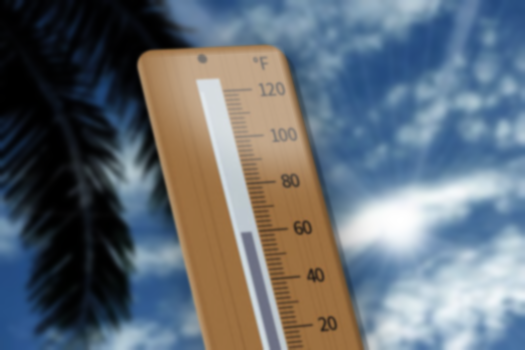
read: 60 °F
